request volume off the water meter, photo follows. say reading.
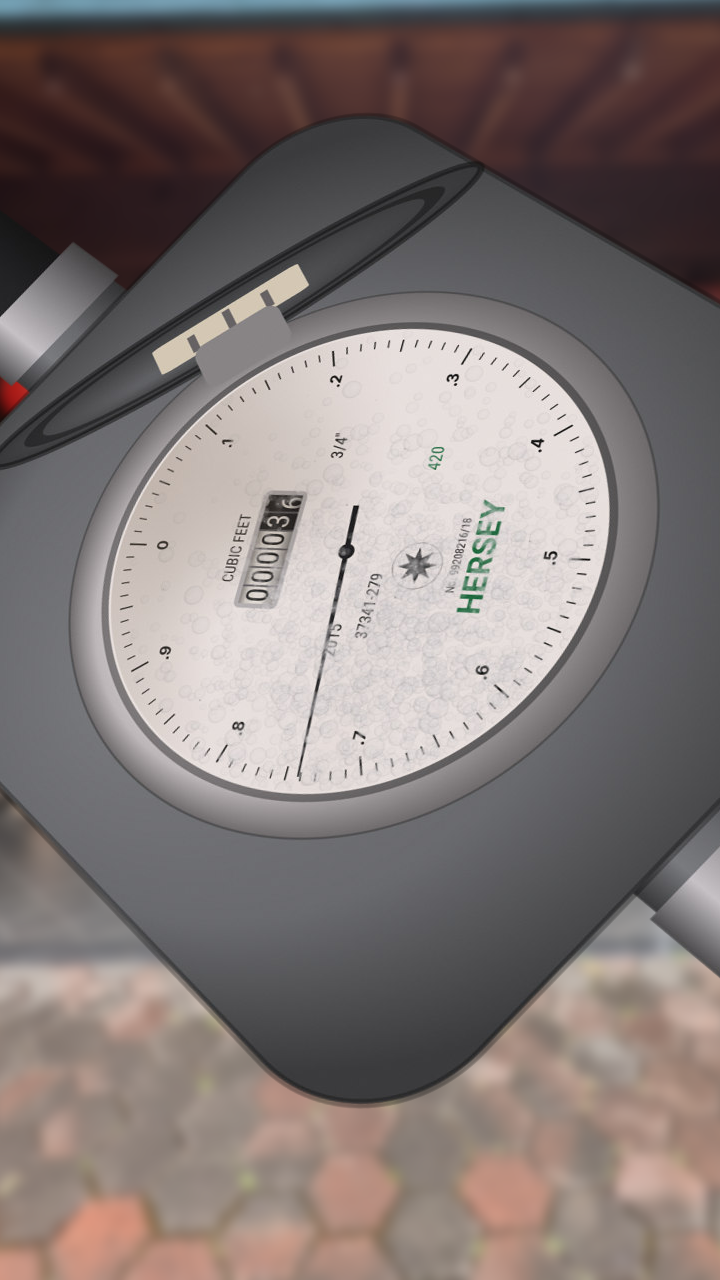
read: 35.74 ft³
